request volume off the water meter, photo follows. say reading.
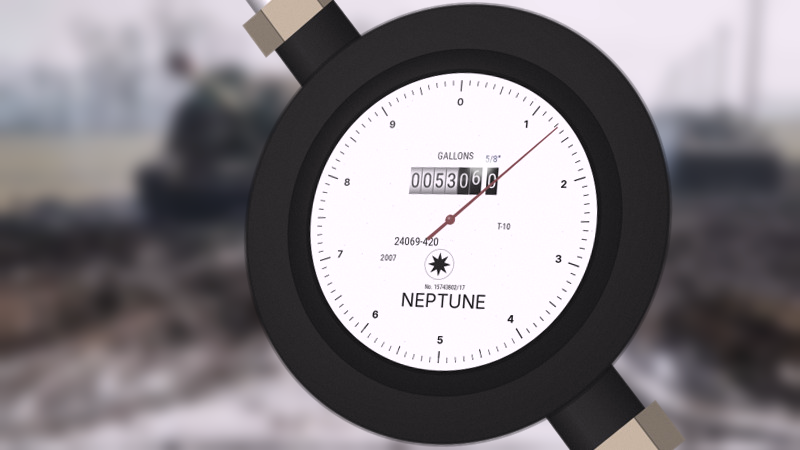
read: 53061.3 gal
